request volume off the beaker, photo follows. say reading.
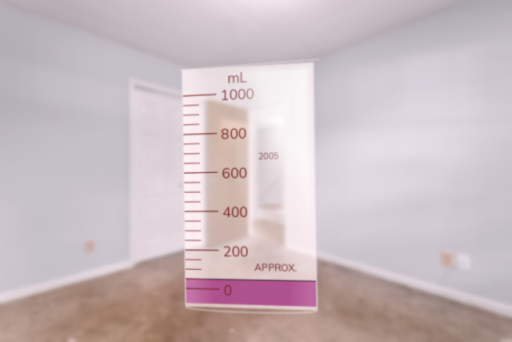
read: 50 mL
